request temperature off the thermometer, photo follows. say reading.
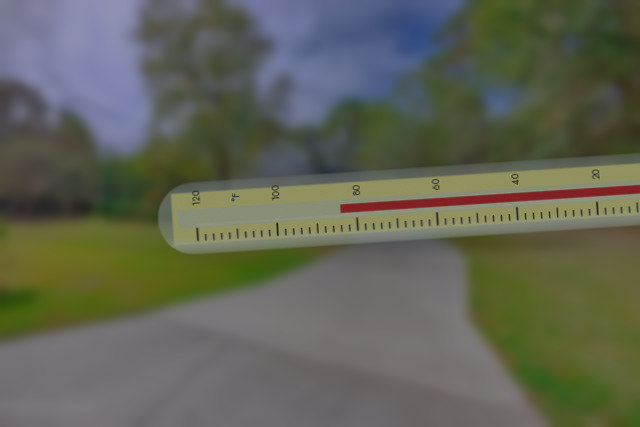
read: 84 °F
